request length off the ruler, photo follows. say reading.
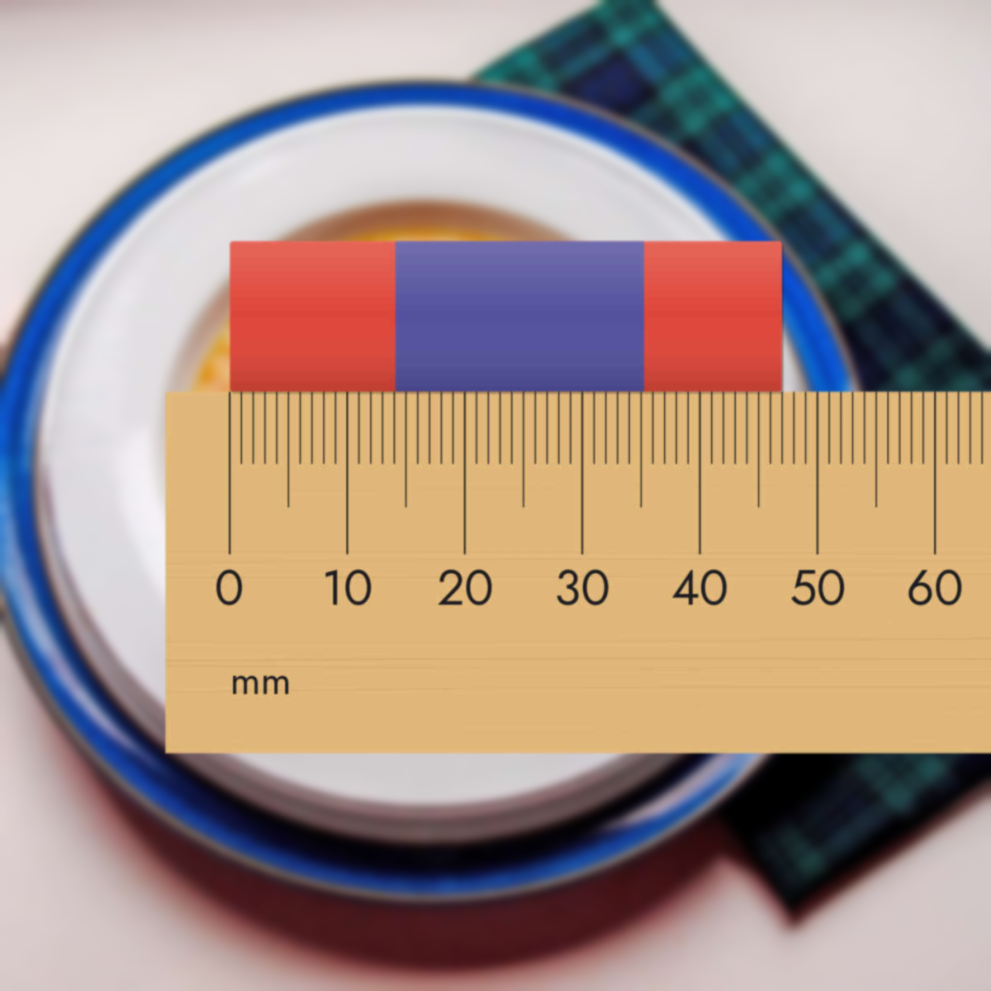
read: 47 mm
